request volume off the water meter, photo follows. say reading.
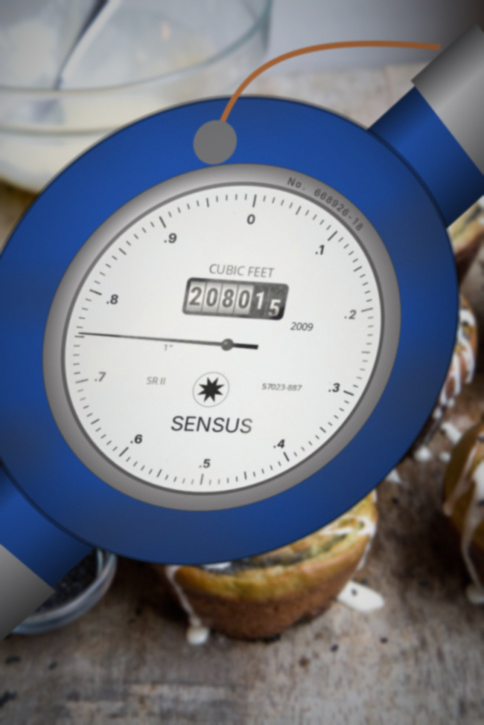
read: 208014.75 ft³
